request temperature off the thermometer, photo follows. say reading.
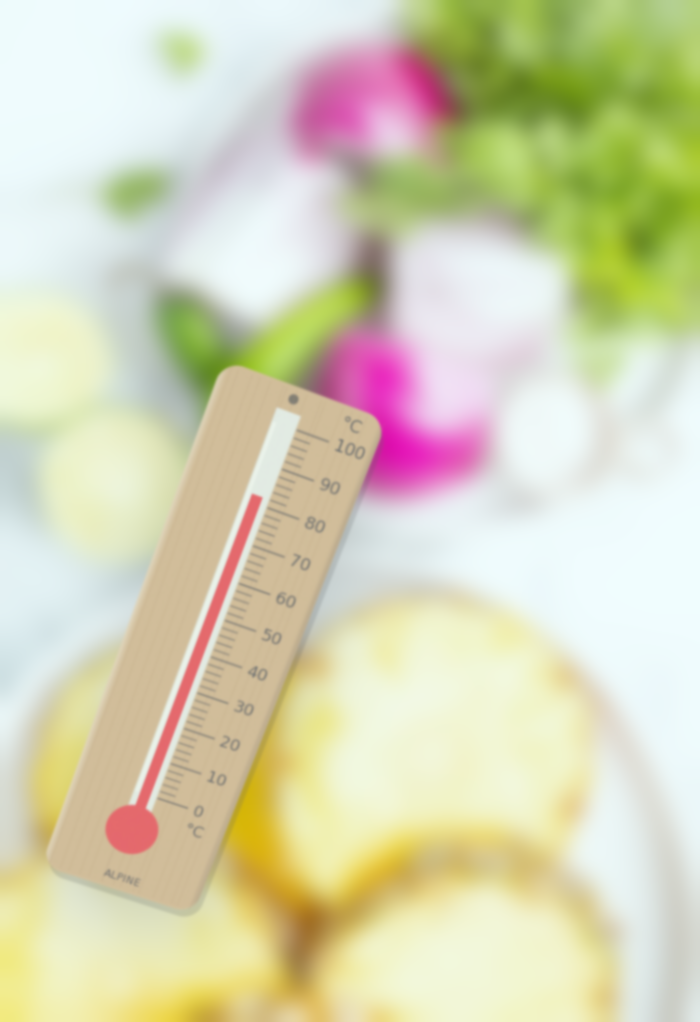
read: 82 °C
